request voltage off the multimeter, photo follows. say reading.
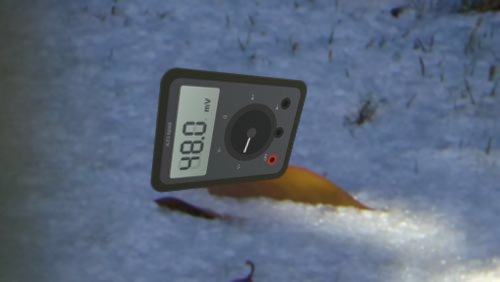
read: 48.0 mV
